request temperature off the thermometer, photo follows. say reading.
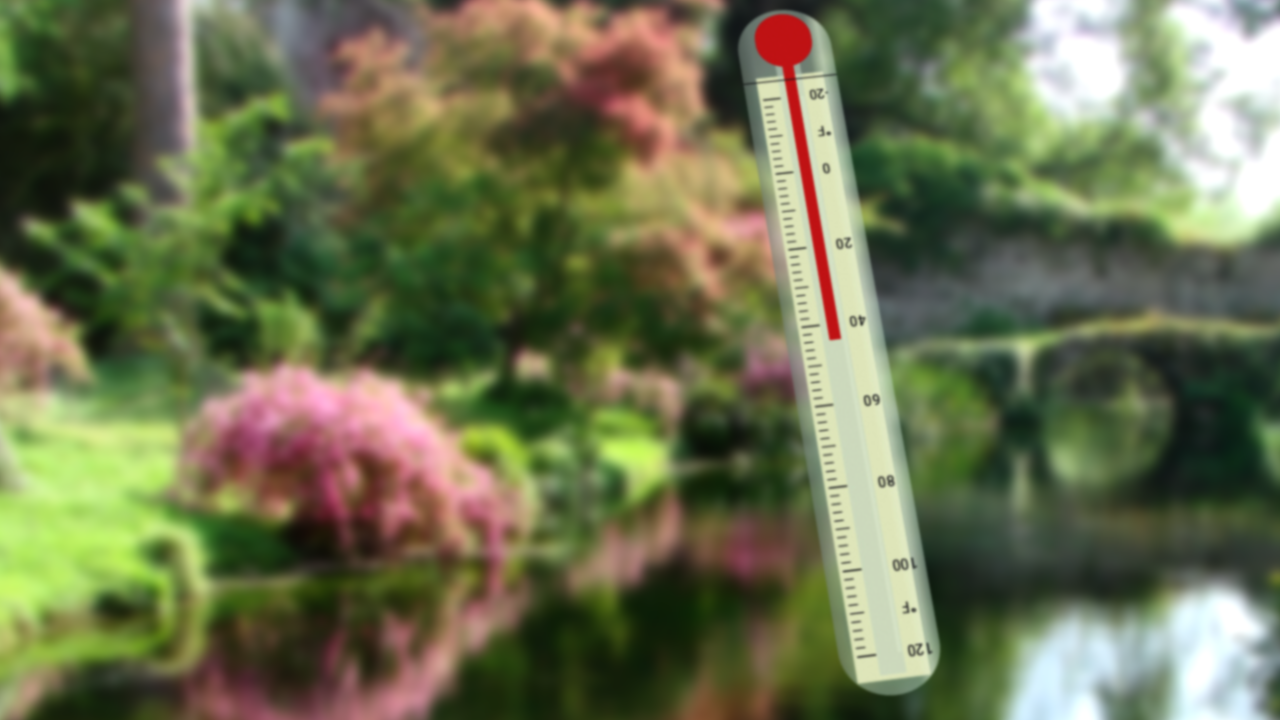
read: 44 °F
